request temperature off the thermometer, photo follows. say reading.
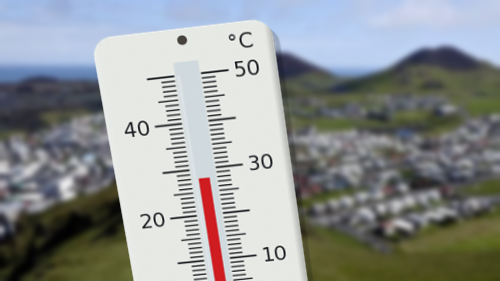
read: 28 °C
